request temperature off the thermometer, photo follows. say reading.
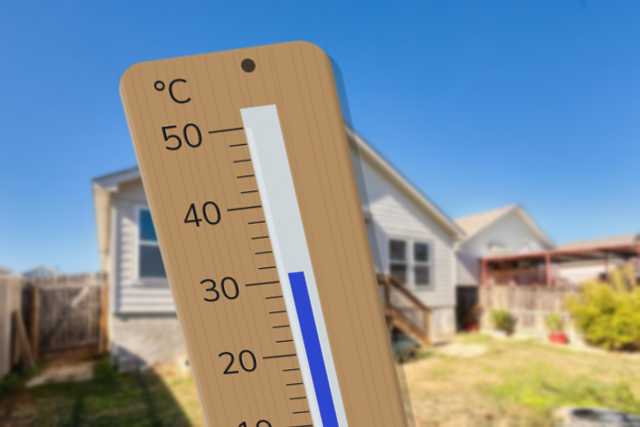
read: 31 °C
